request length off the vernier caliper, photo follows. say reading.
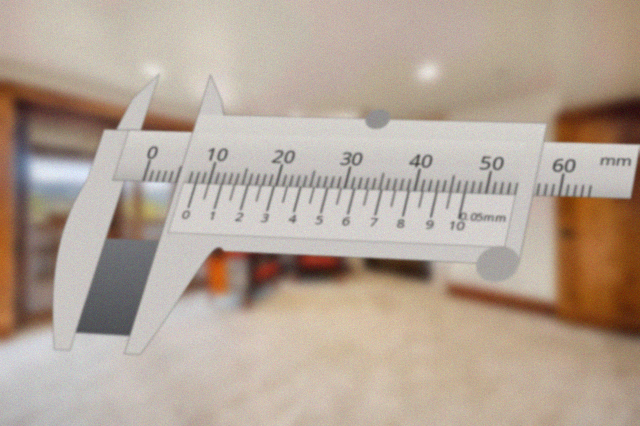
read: 8.0 mm
